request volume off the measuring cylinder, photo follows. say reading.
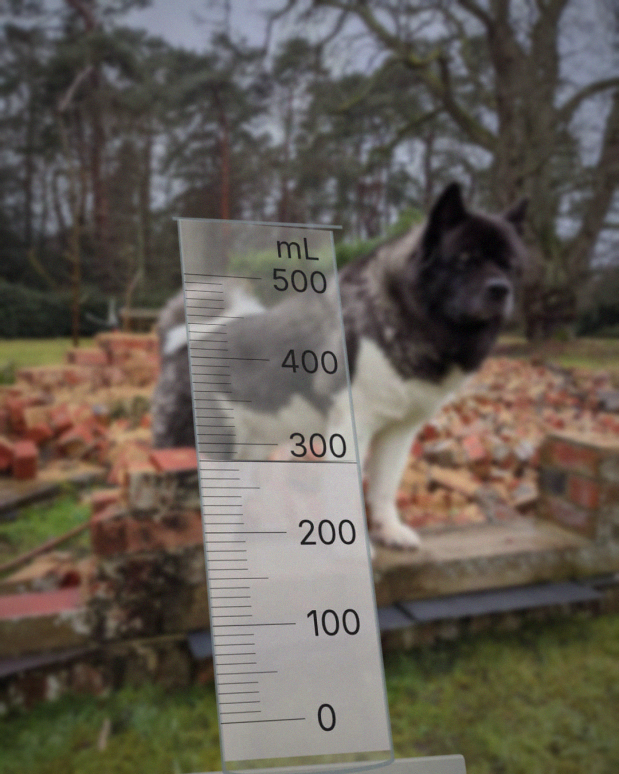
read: 280 mL
